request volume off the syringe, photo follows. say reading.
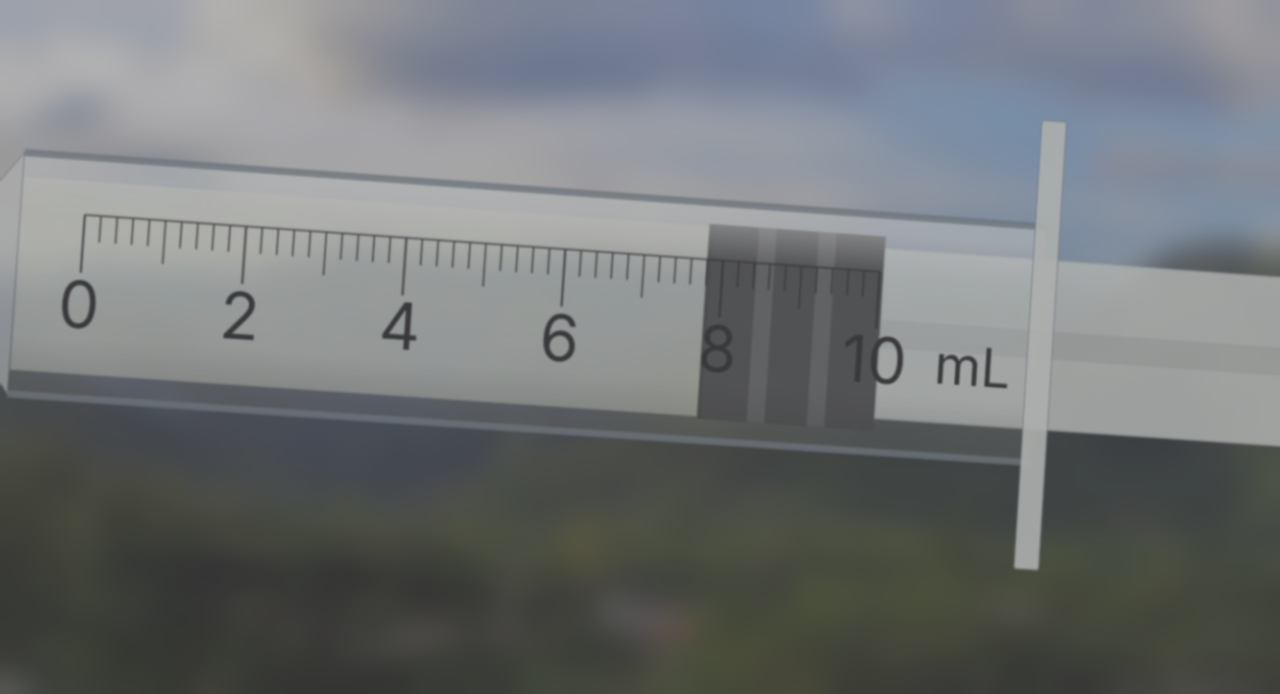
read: 7.8 mL
